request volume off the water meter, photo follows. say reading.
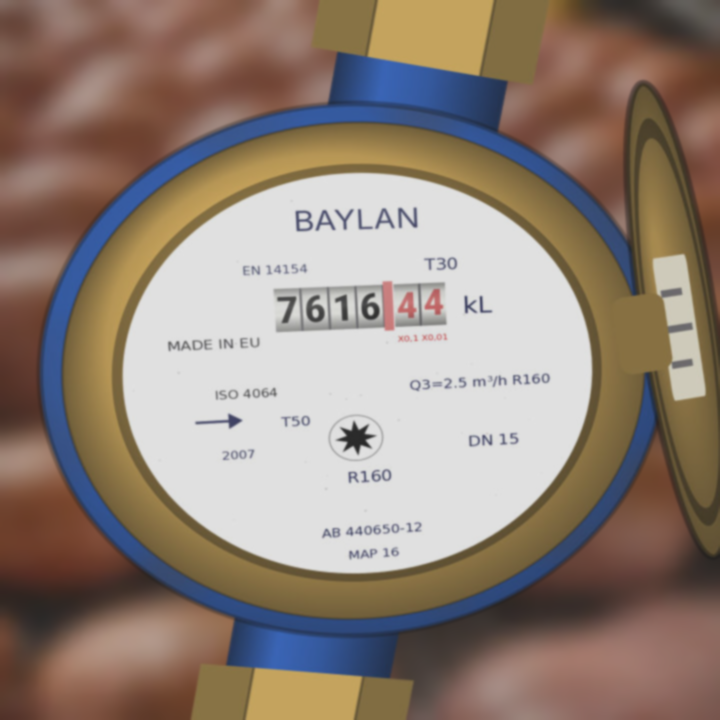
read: 7616.44 kL
